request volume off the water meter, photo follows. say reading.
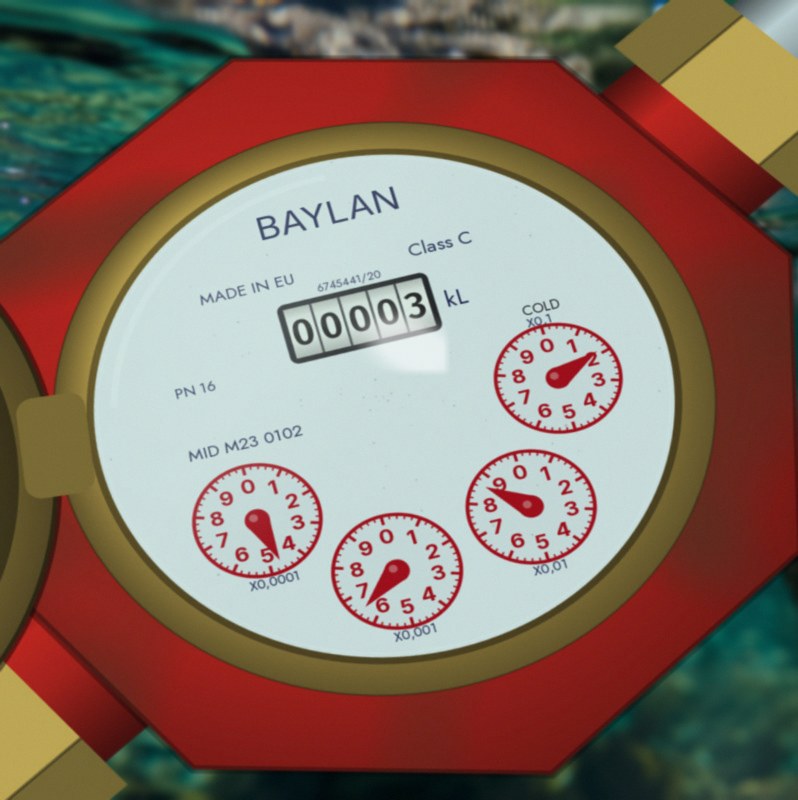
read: 3.1864 kL
